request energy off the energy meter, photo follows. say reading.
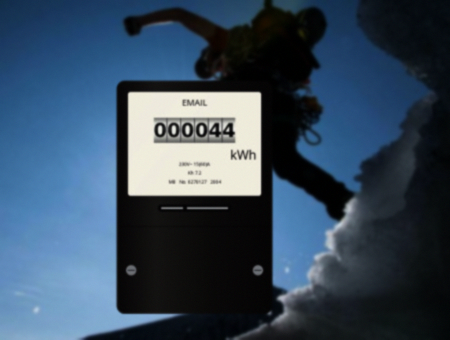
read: 44 kWh
